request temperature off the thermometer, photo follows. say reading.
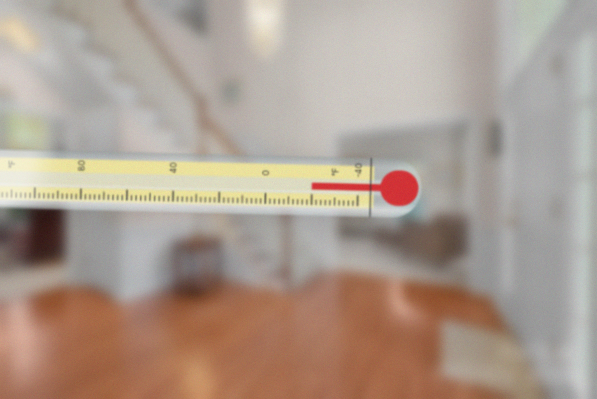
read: -20 °F
